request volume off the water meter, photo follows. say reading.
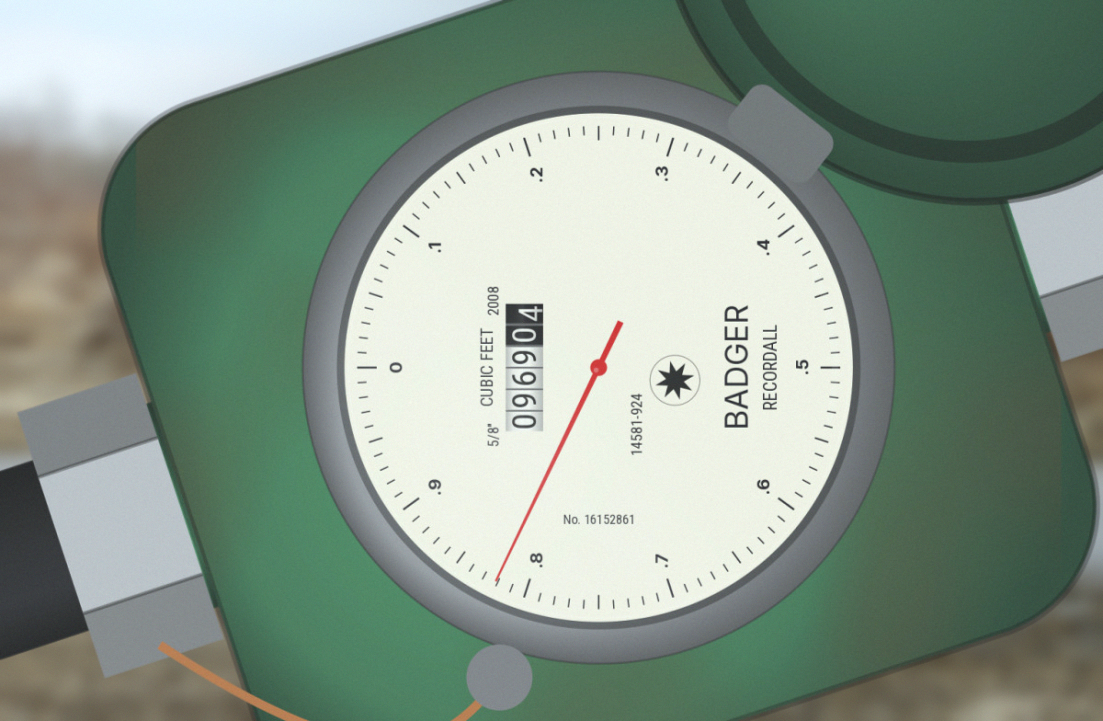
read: 96903.82 ft³
